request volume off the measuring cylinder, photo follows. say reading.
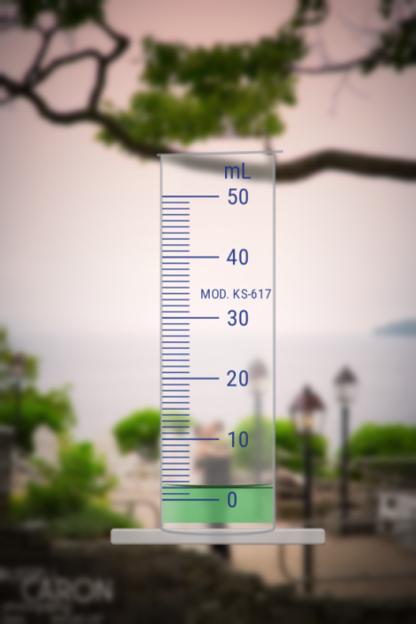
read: 2 mL
